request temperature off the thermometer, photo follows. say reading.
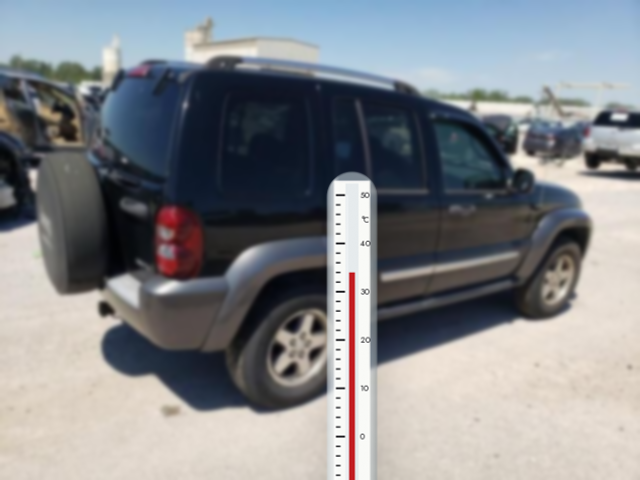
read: 34 °C
